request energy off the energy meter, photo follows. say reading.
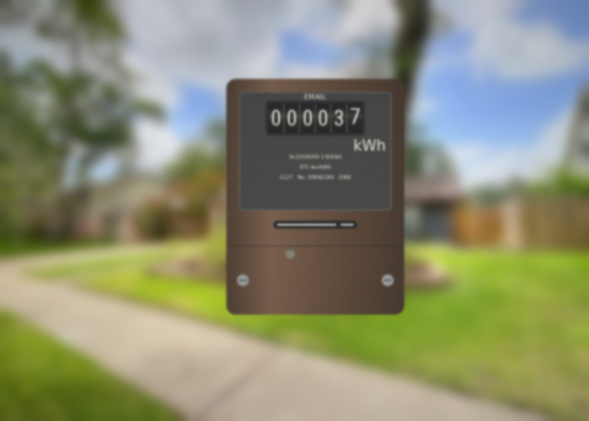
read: 37 kWh
